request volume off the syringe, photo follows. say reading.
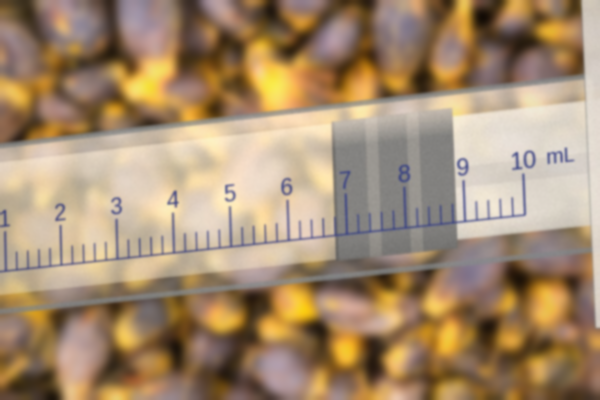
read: 6.8 mL
